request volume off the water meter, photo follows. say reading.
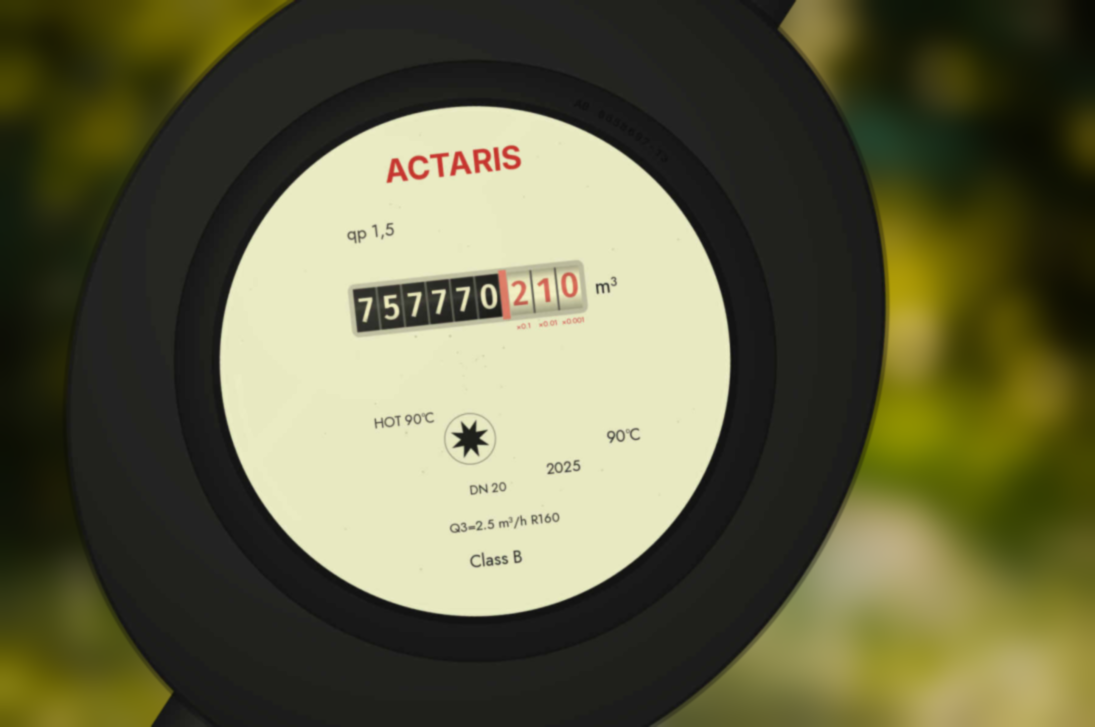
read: 757770.210 m³
